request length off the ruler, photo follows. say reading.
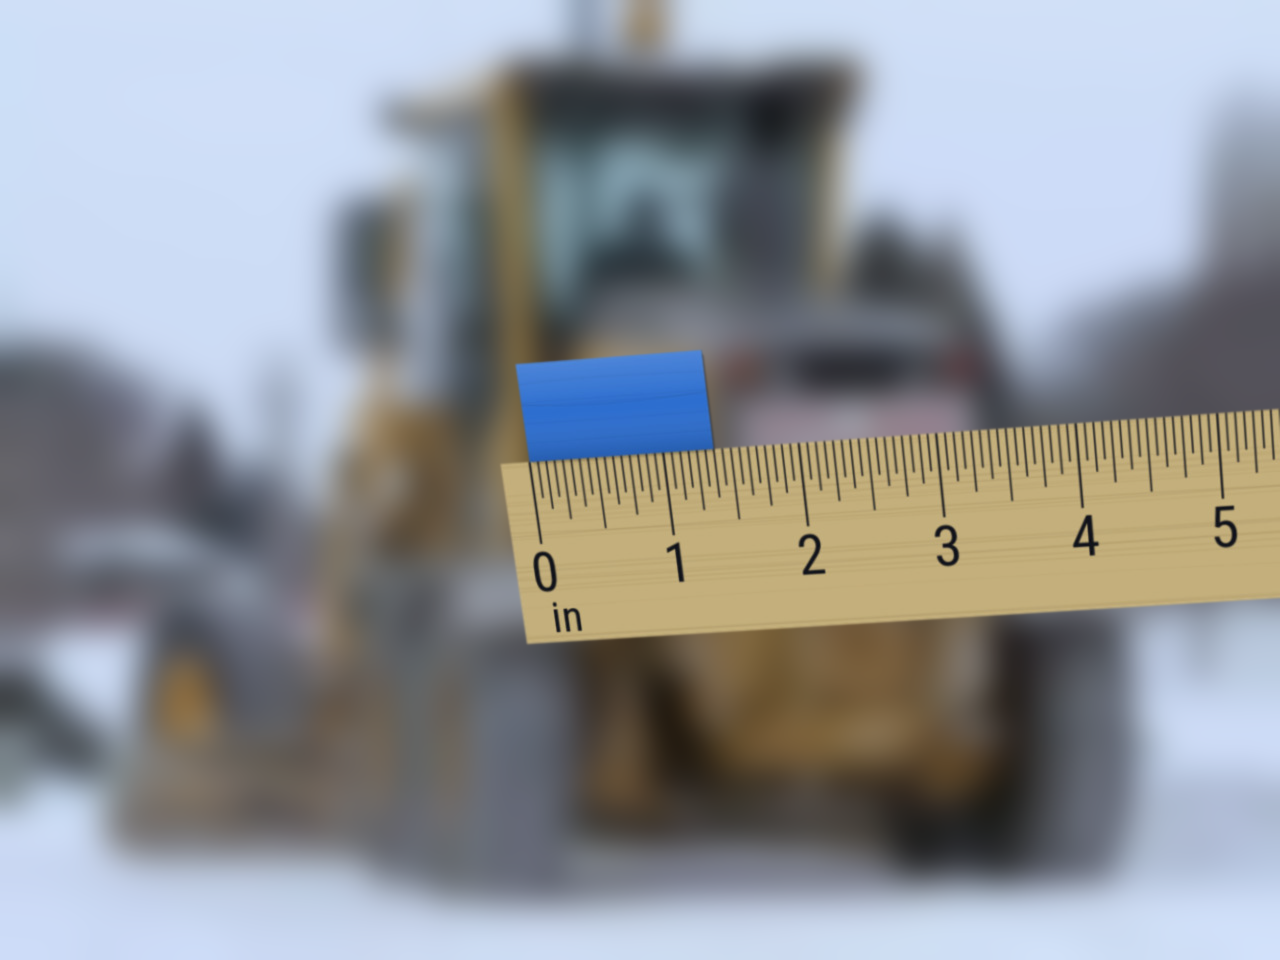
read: 1.375 in
